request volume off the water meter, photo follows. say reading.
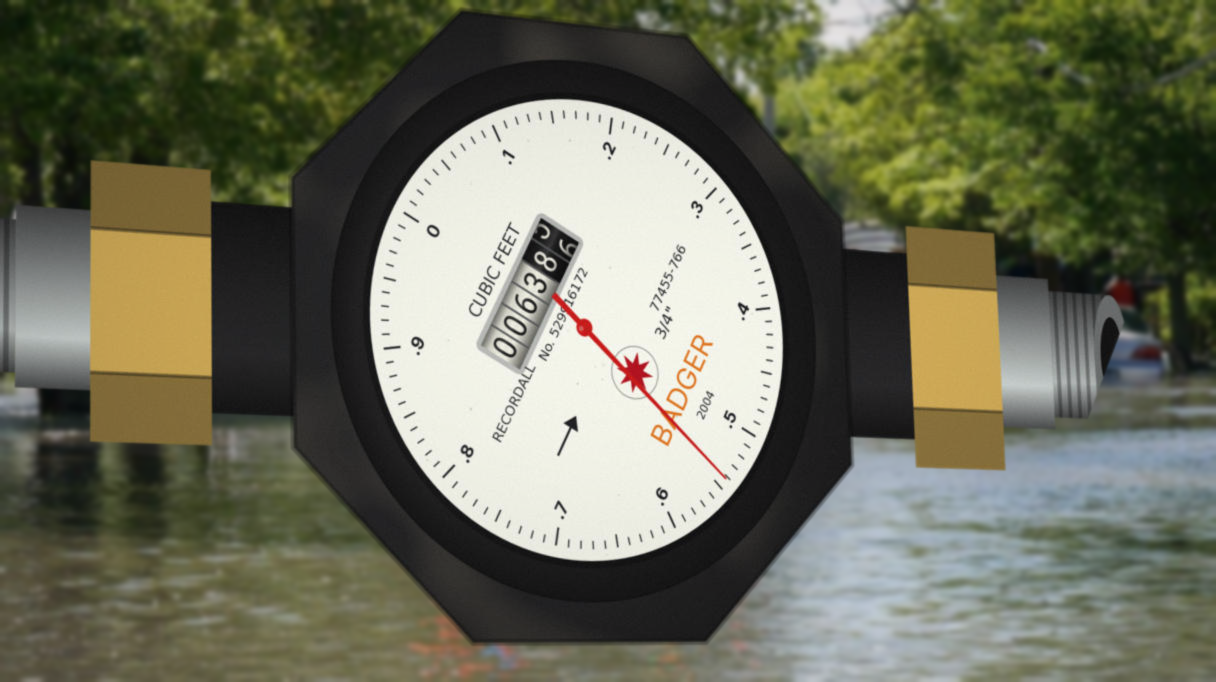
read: 6385.54 ft³
